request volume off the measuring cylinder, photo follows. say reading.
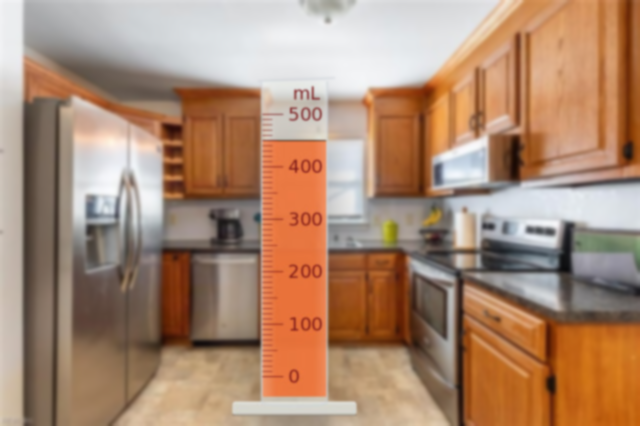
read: 450 mL
